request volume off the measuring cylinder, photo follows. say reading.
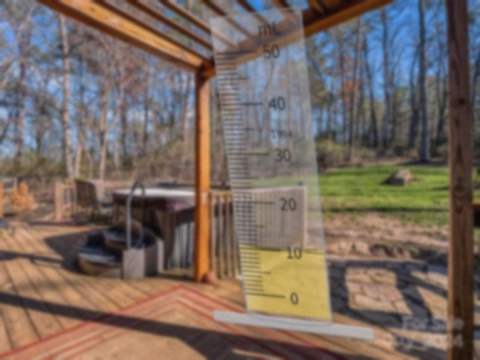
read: 10 mL
